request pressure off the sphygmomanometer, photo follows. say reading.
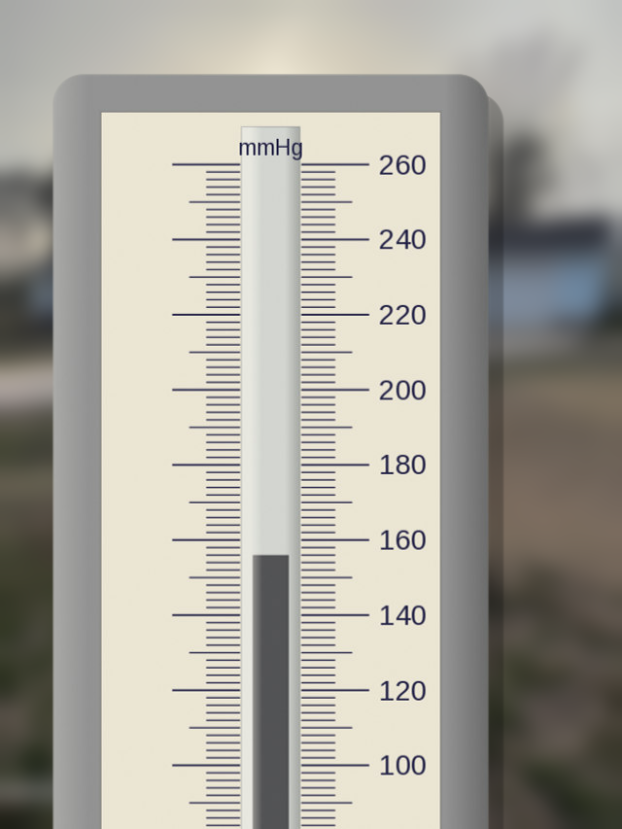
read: 156 mmHg
